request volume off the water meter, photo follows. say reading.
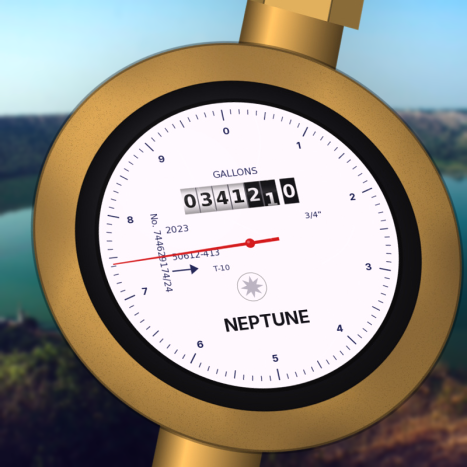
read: 341207.4 gal
